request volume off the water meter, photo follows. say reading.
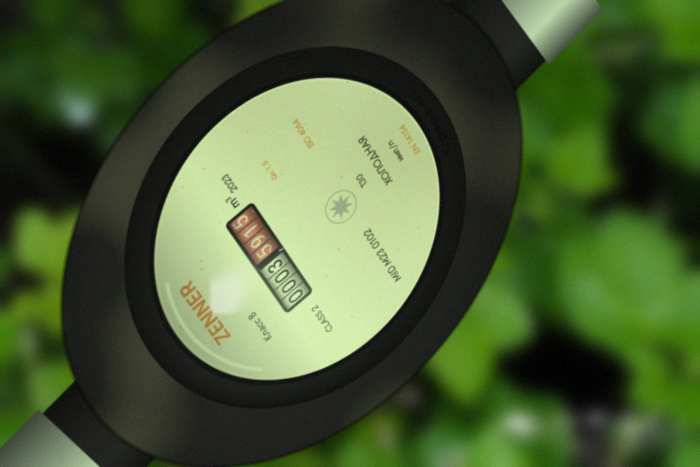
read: 3.5915 m³
